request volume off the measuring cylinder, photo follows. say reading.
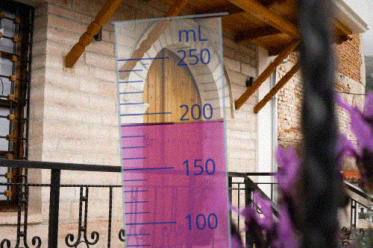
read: 190 mL
